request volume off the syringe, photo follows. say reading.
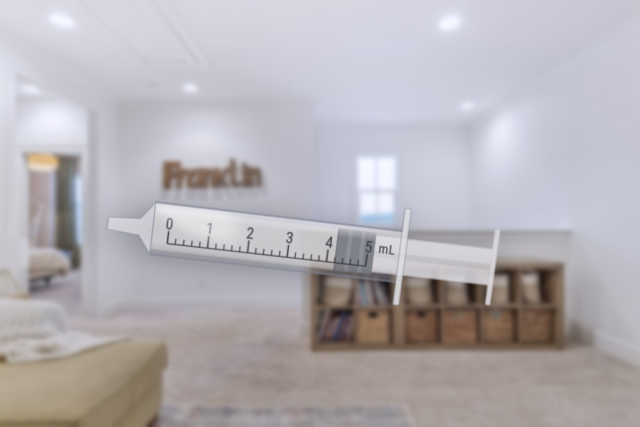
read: 4.2 mL
